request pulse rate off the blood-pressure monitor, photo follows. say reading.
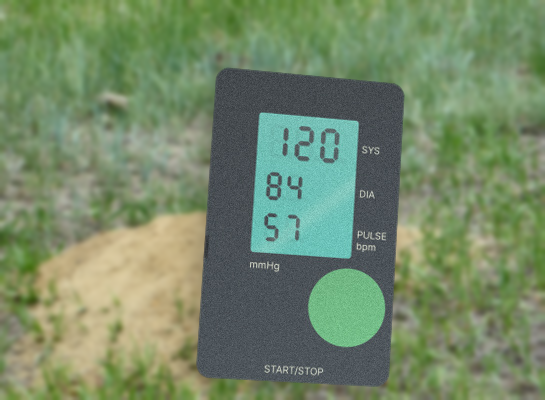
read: 57 bpm
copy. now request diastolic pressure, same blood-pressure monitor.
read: 84 mmHg
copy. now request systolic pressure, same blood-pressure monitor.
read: 120 mmHg
